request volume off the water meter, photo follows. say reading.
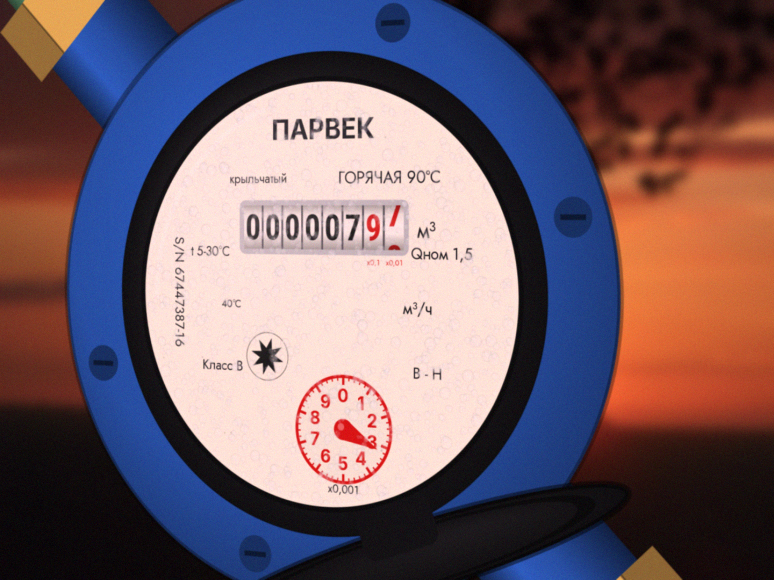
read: 7.973 m³
